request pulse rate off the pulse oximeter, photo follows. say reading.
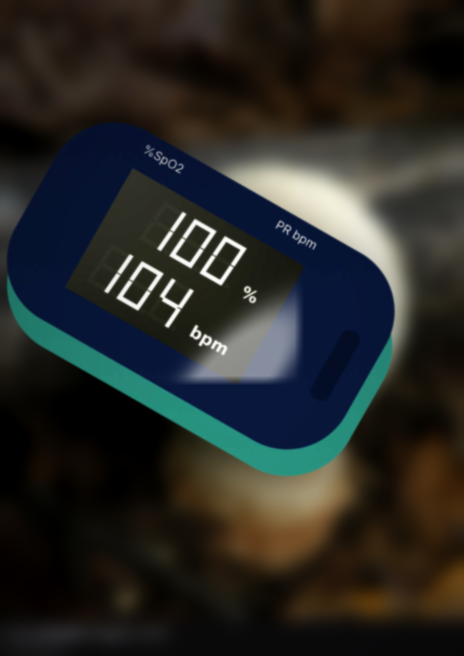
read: 104 bpm
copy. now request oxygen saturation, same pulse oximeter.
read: 100 %
